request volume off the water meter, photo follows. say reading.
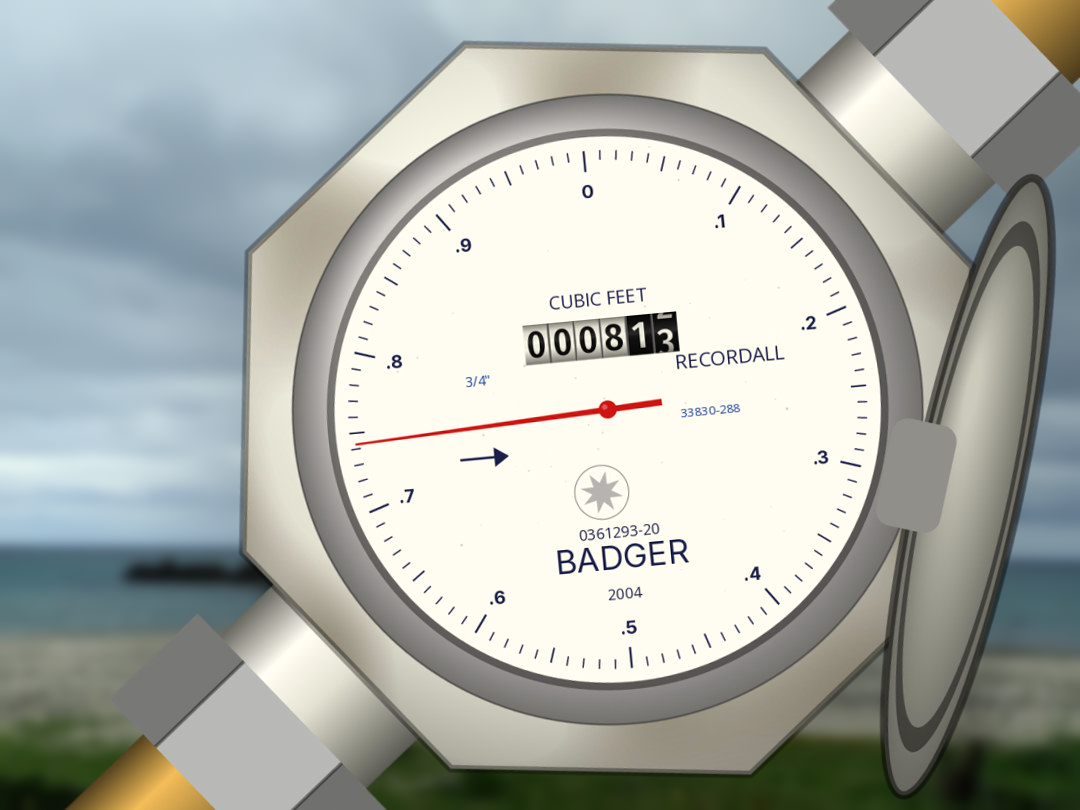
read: 812.74 ft³
